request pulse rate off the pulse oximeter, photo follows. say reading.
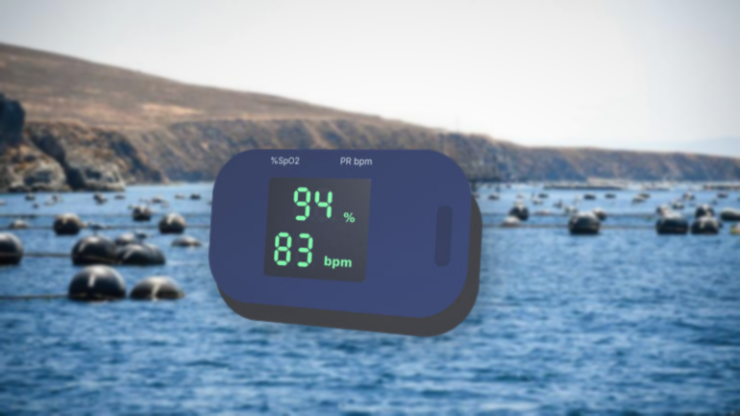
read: 83 bpm
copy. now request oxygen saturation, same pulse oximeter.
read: 94 %
